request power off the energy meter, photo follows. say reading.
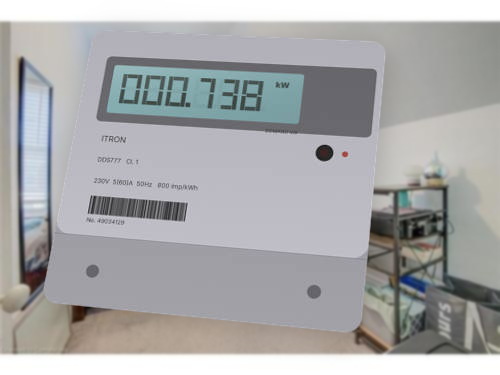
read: 0.738 kW
